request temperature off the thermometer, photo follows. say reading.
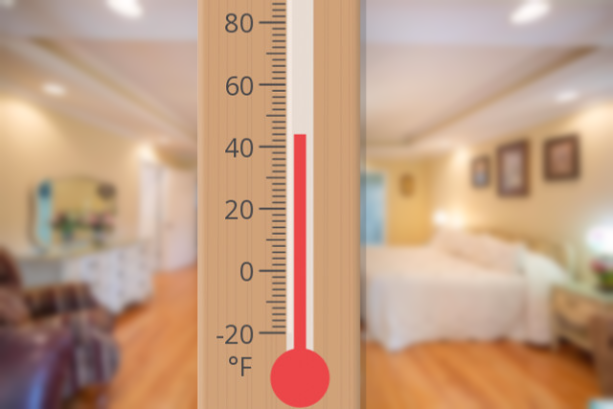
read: 44 °F
